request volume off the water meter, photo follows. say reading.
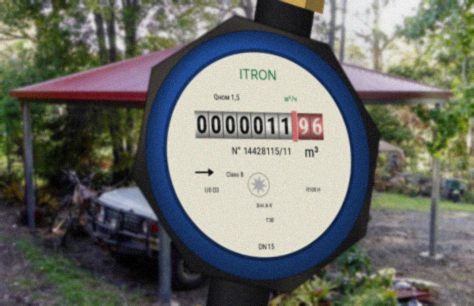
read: 11.96 m³
